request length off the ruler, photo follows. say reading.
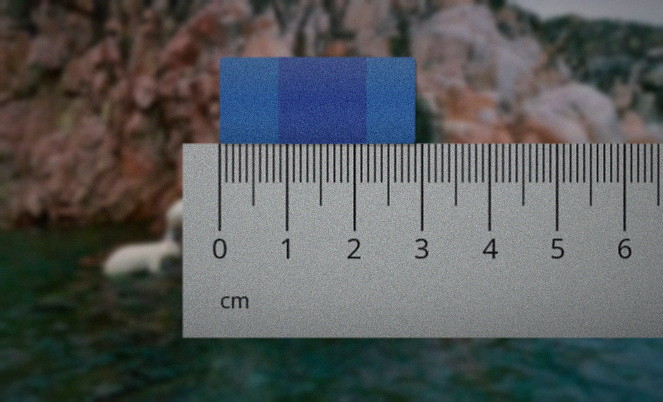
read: 2.9 cm
